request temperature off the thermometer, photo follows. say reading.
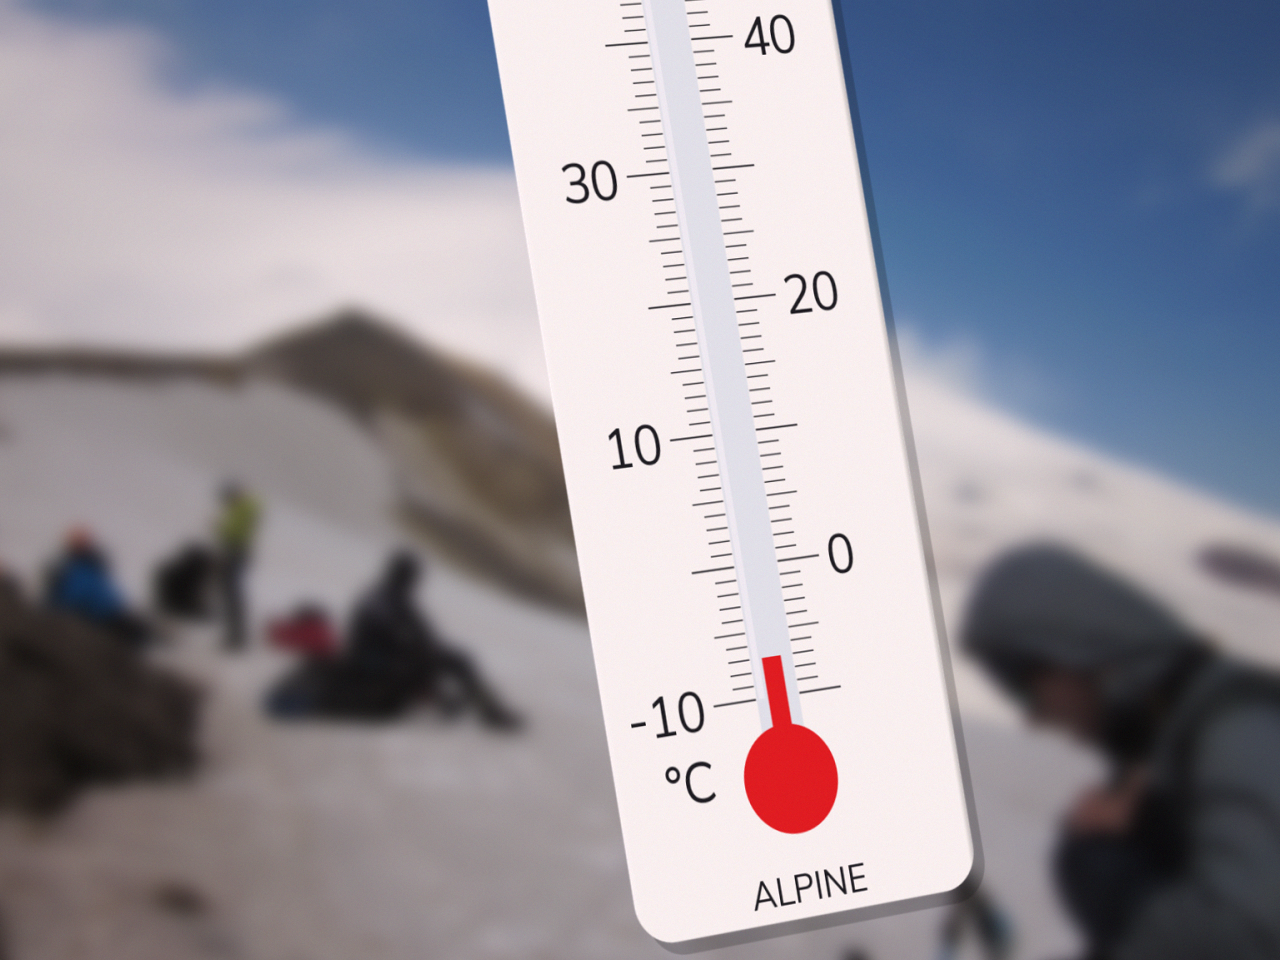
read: -7 °C
